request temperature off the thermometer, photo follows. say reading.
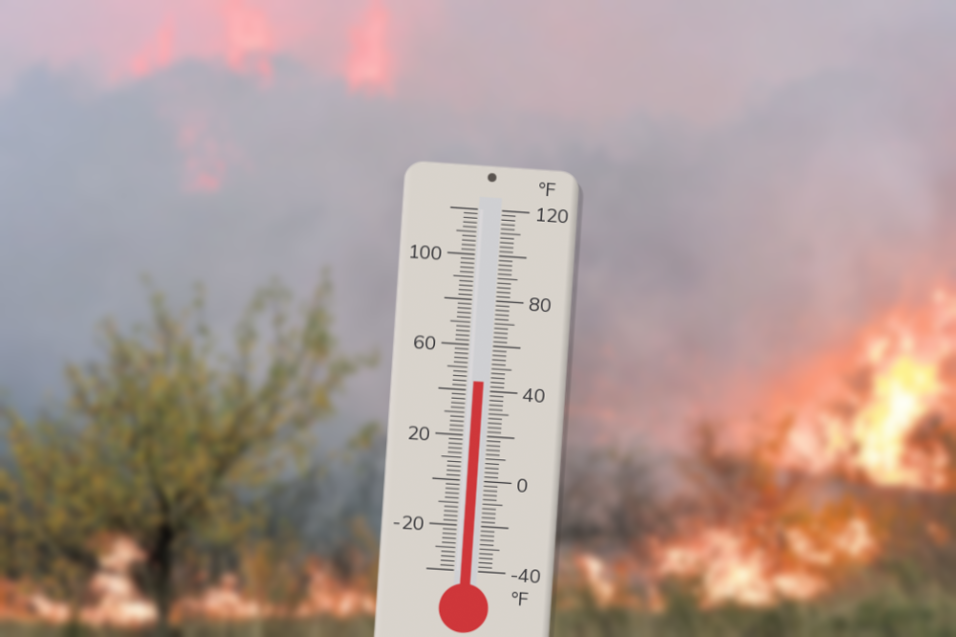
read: 44 °F
